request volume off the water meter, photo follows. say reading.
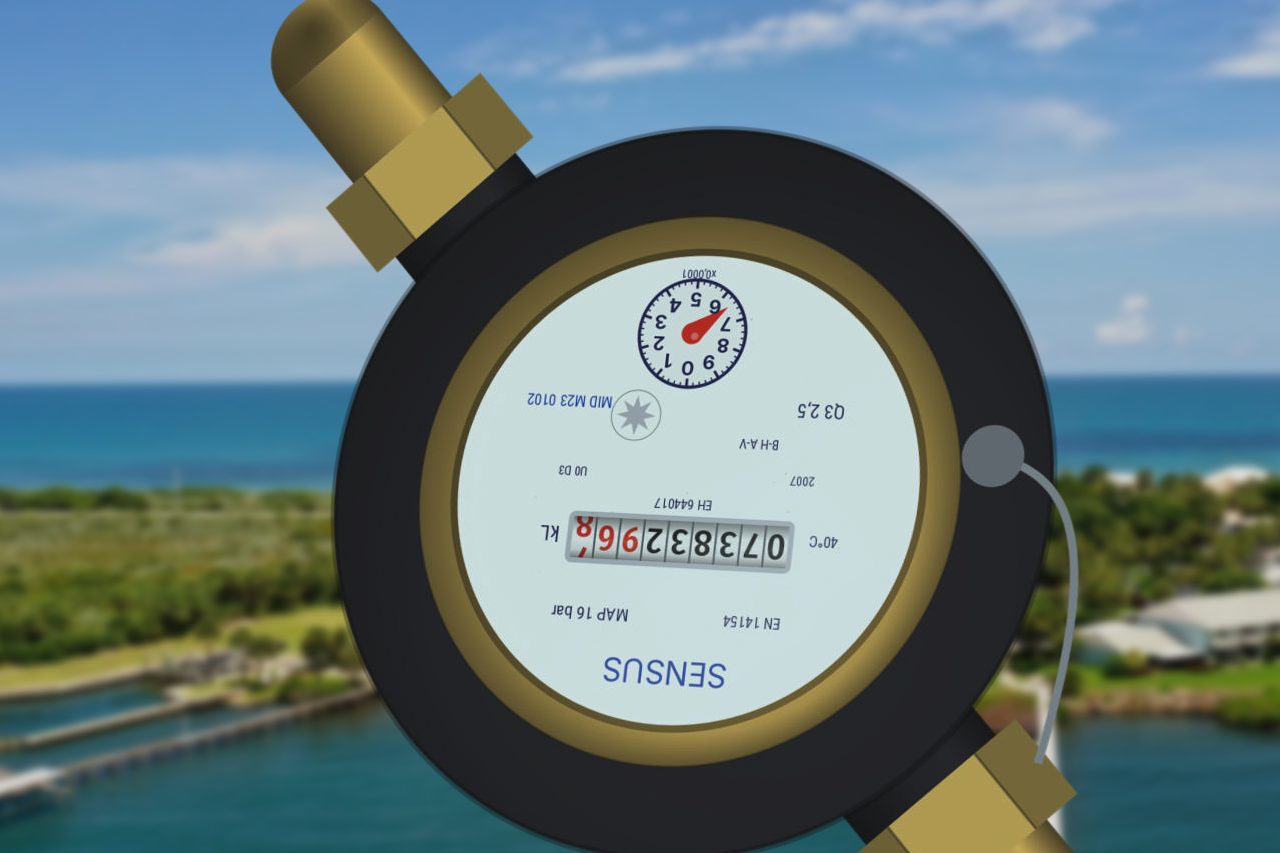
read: 73832.9676 kL
